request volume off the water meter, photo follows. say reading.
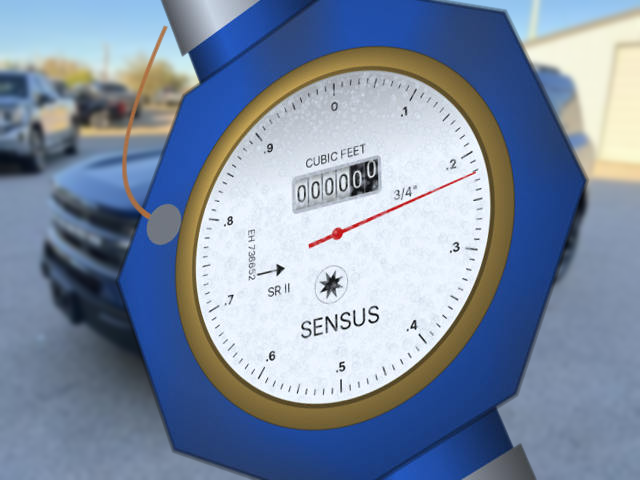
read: 0.22 ft³
